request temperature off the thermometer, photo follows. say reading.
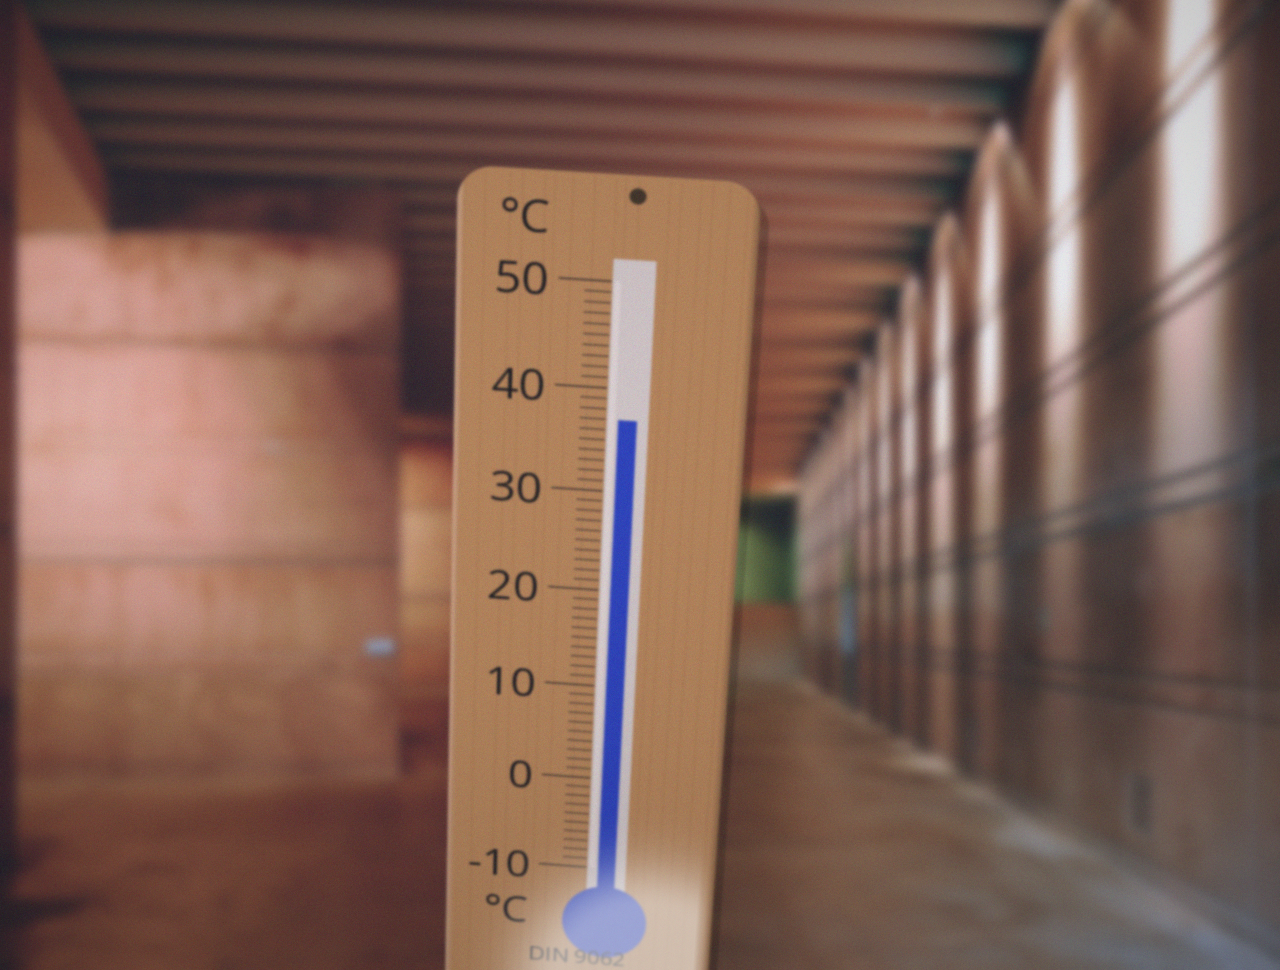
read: 37 °C
